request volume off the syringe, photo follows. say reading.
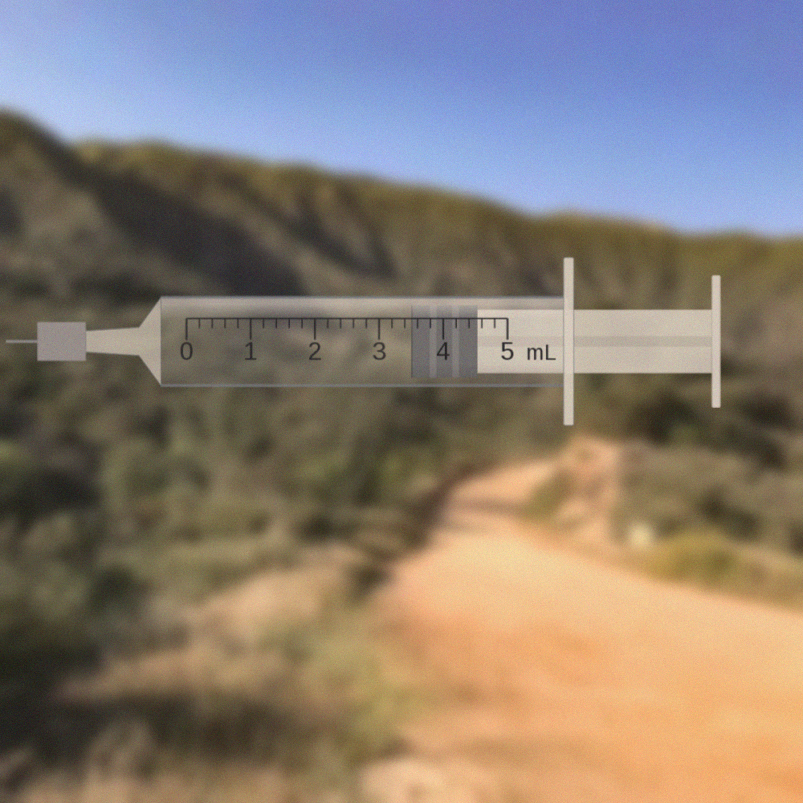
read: 3.5 mL
